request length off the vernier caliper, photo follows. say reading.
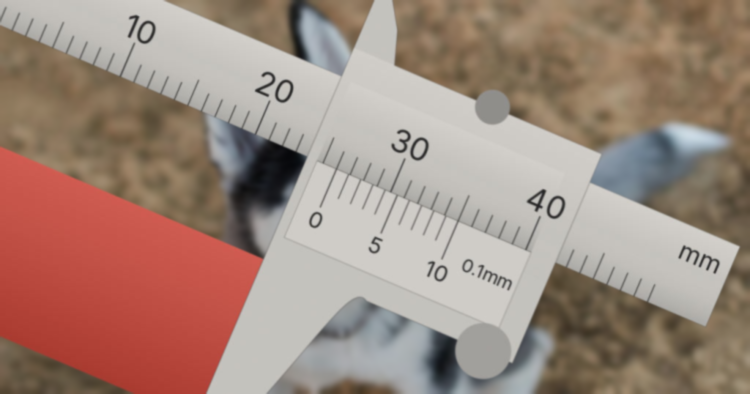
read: 26.0 mm
